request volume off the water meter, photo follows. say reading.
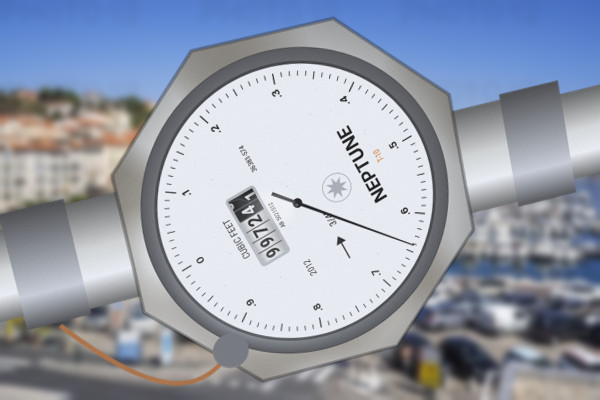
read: 997240.64 ft³
